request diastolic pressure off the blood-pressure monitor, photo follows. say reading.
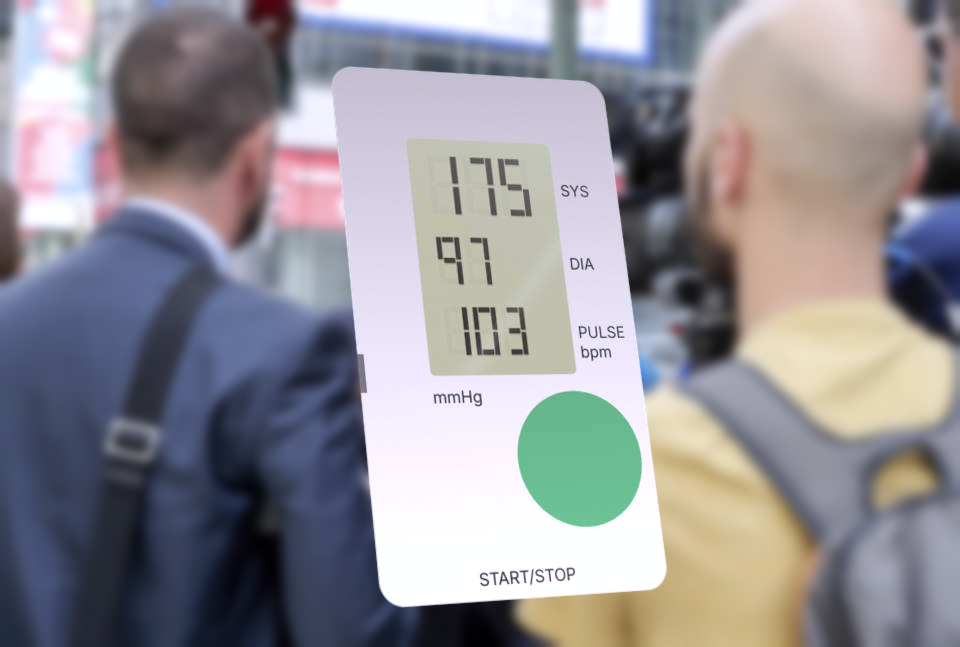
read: 97 mmHg
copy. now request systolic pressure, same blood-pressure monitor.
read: 175 mmHg
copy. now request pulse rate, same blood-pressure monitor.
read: 103 bpm
